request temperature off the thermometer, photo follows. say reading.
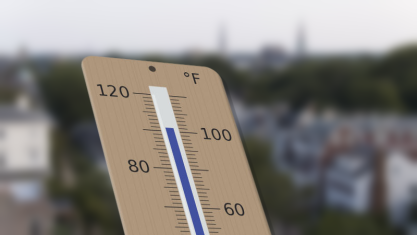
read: 102 °F
